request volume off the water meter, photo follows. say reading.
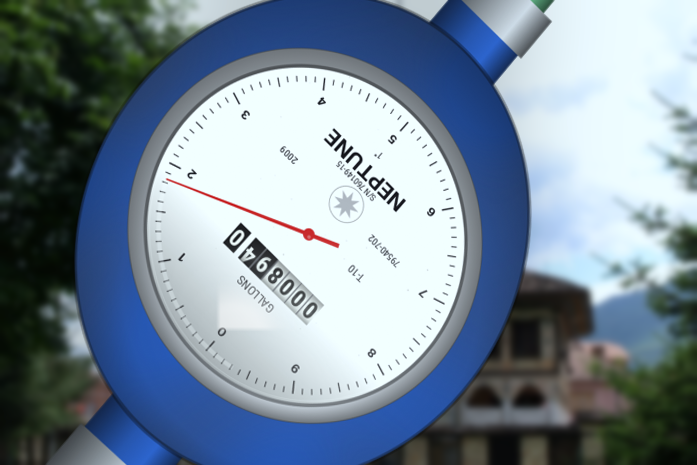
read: 8941.8 gal
